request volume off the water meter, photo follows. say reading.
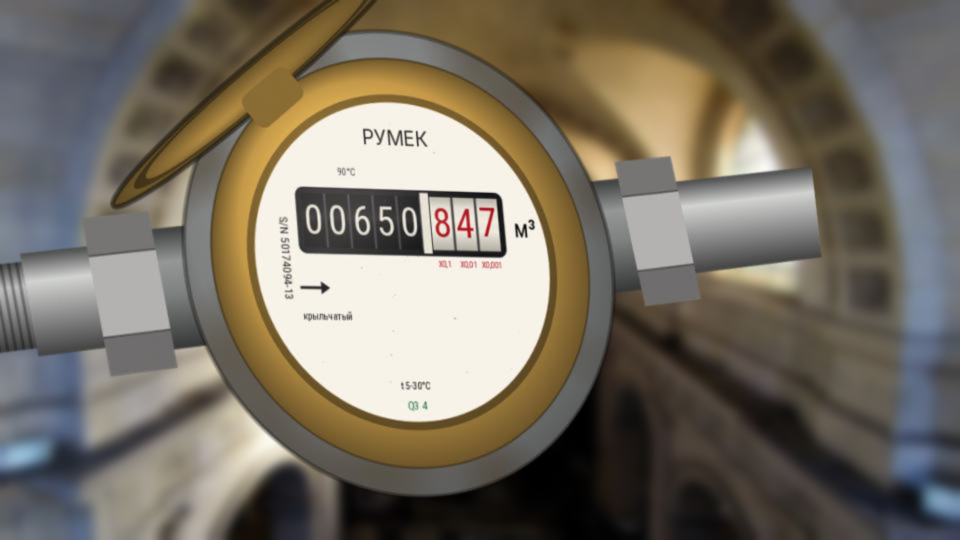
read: 650.847 m³
